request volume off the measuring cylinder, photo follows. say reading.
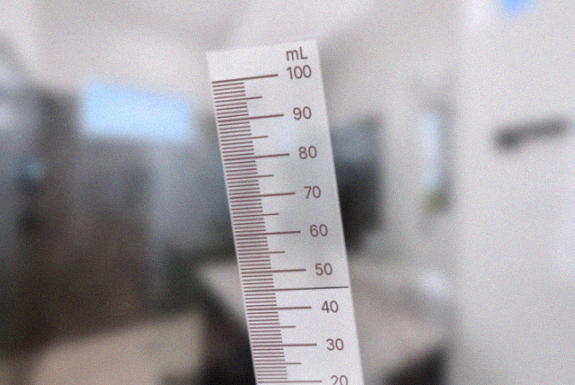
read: 45 mL
